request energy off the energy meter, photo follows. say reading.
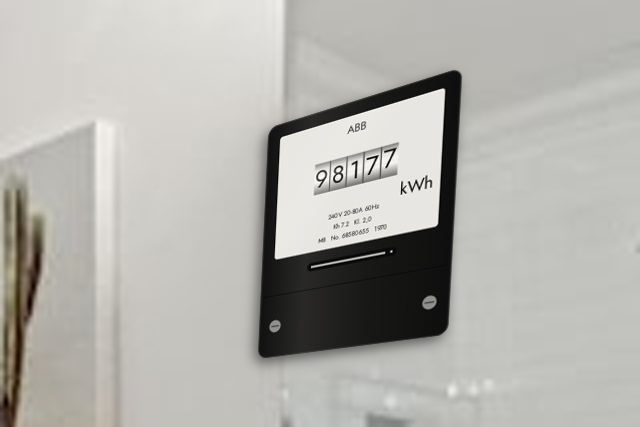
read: 98177 kWh
